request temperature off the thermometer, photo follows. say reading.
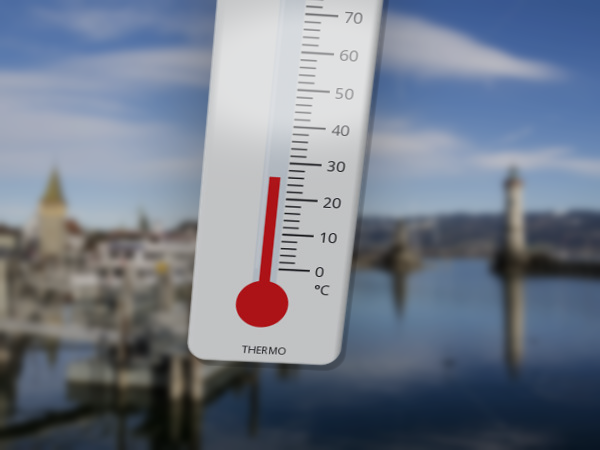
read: 26 °C
